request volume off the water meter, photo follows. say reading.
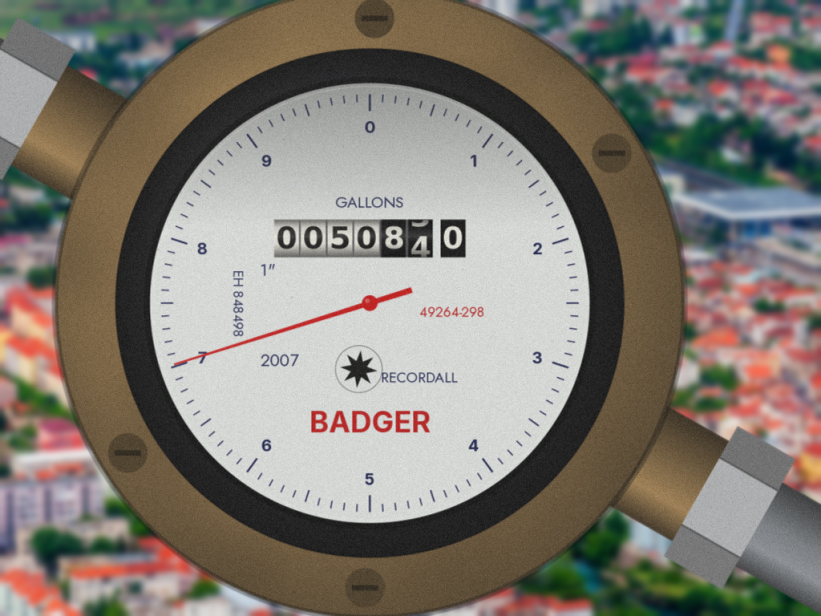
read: 50837.0 gal
